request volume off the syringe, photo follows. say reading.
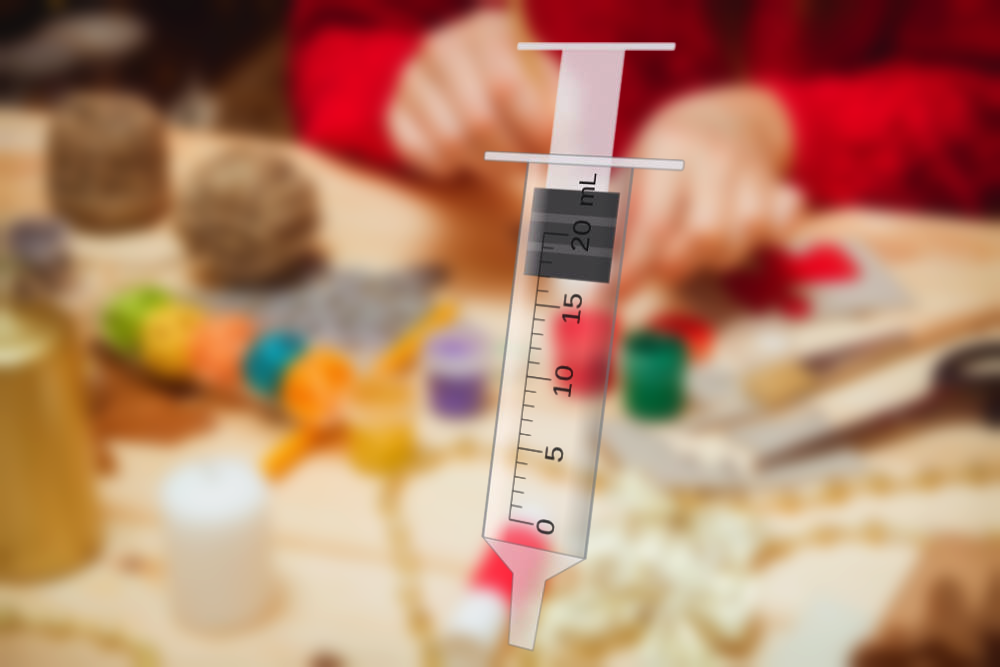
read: 17 mL
